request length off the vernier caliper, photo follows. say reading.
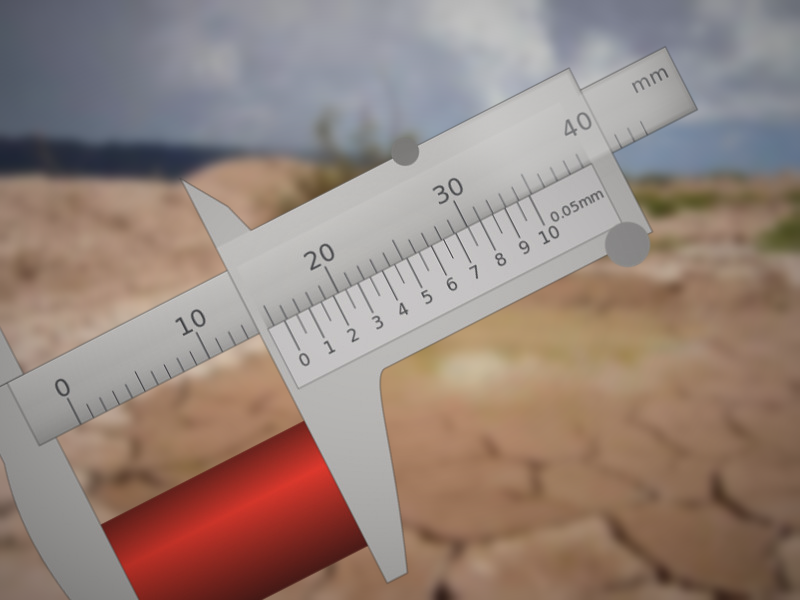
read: 15.8 mm
